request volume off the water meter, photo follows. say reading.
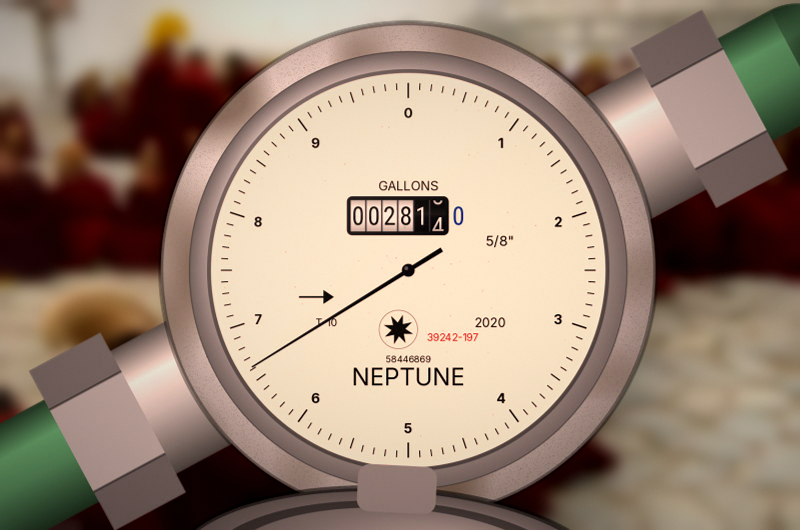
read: 28136.6 gal
